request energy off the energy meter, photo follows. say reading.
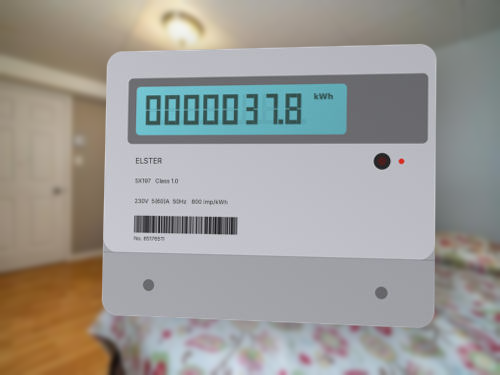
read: 37.8 kWh
